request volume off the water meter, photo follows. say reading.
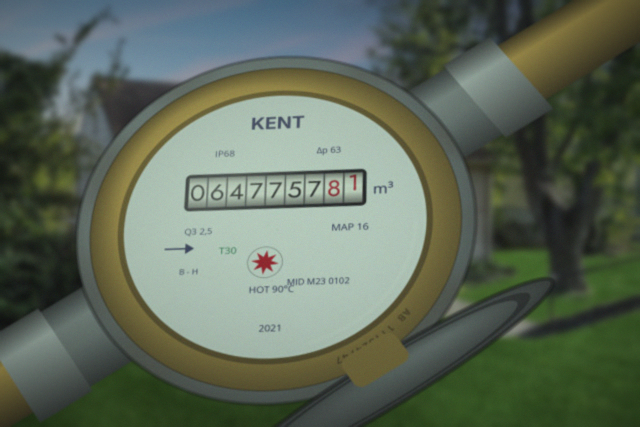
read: 647757.81 m³
